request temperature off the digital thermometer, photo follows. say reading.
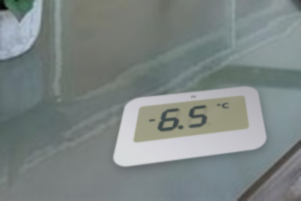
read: -6.5 °C
